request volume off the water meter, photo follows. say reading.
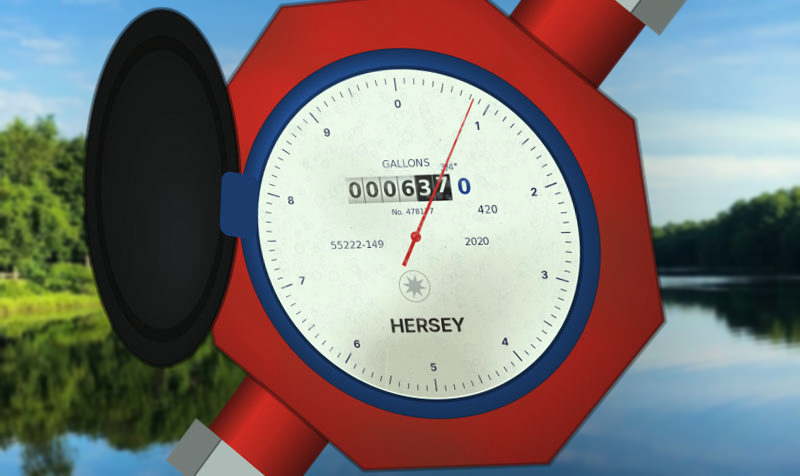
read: 6370.8 gal
